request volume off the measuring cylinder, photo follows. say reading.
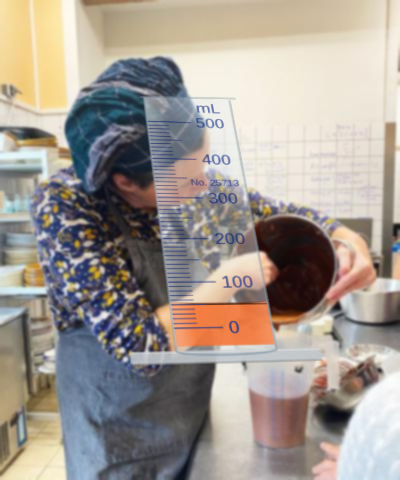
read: 50 mL
